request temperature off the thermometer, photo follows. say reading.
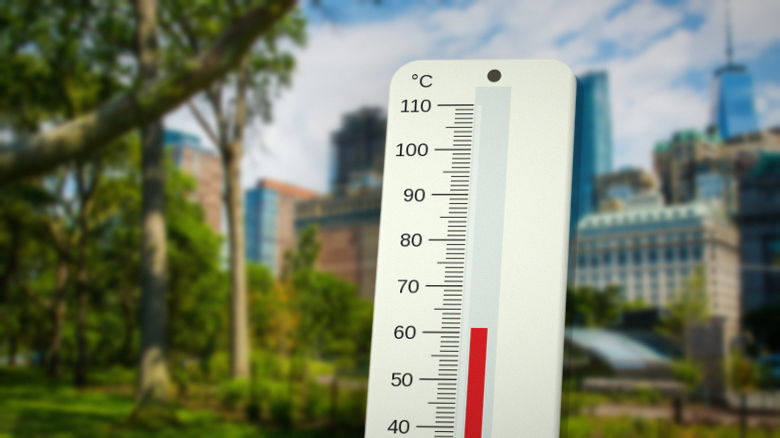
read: 61 °C
